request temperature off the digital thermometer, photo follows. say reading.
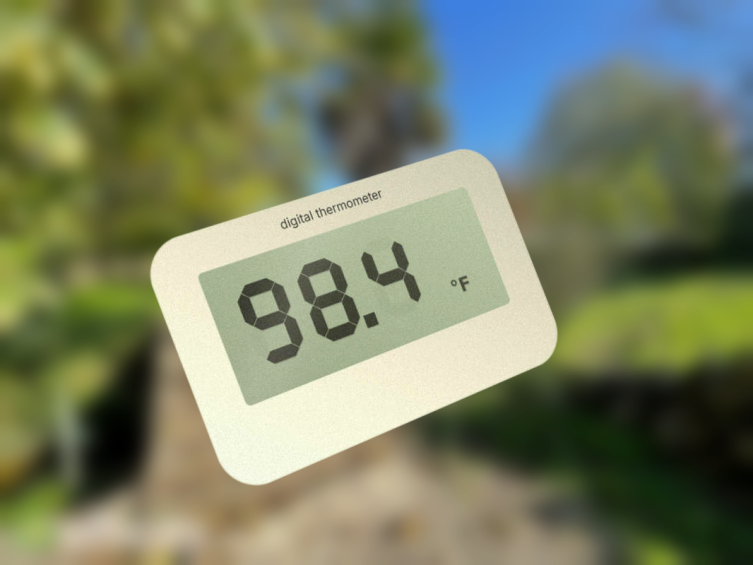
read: 98.4 °F
